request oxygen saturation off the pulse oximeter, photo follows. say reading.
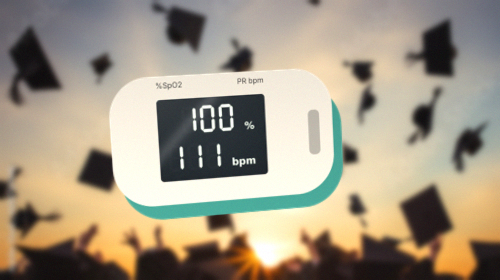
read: 100 %
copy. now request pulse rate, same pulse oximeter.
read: 111 bpm
